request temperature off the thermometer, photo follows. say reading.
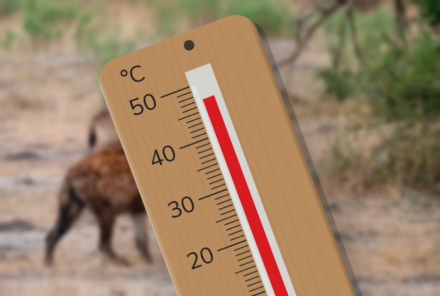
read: 47 °C
